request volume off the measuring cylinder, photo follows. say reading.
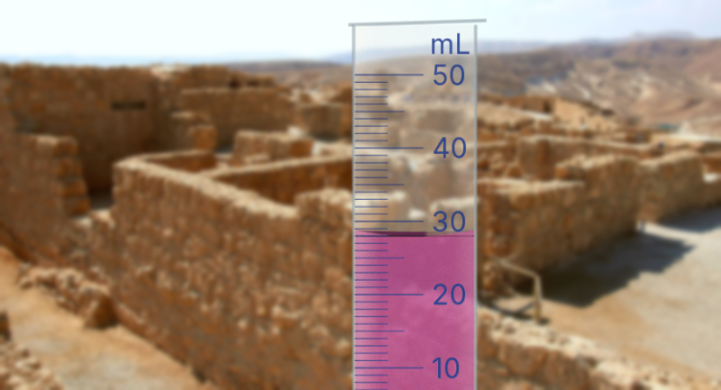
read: 28 mL
